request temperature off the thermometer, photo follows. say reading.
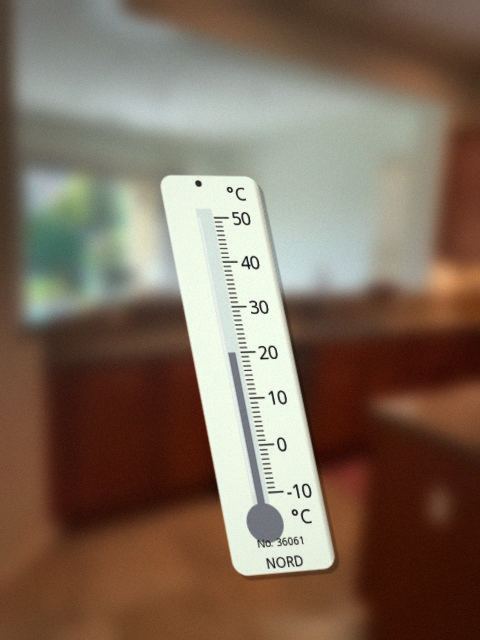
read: 20 °C
